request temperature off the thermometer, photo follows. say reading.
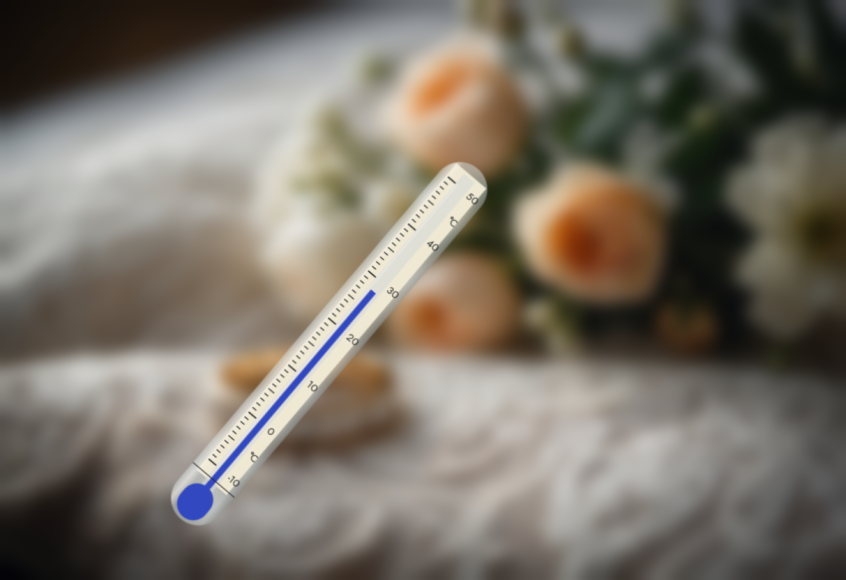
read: 28 °C
